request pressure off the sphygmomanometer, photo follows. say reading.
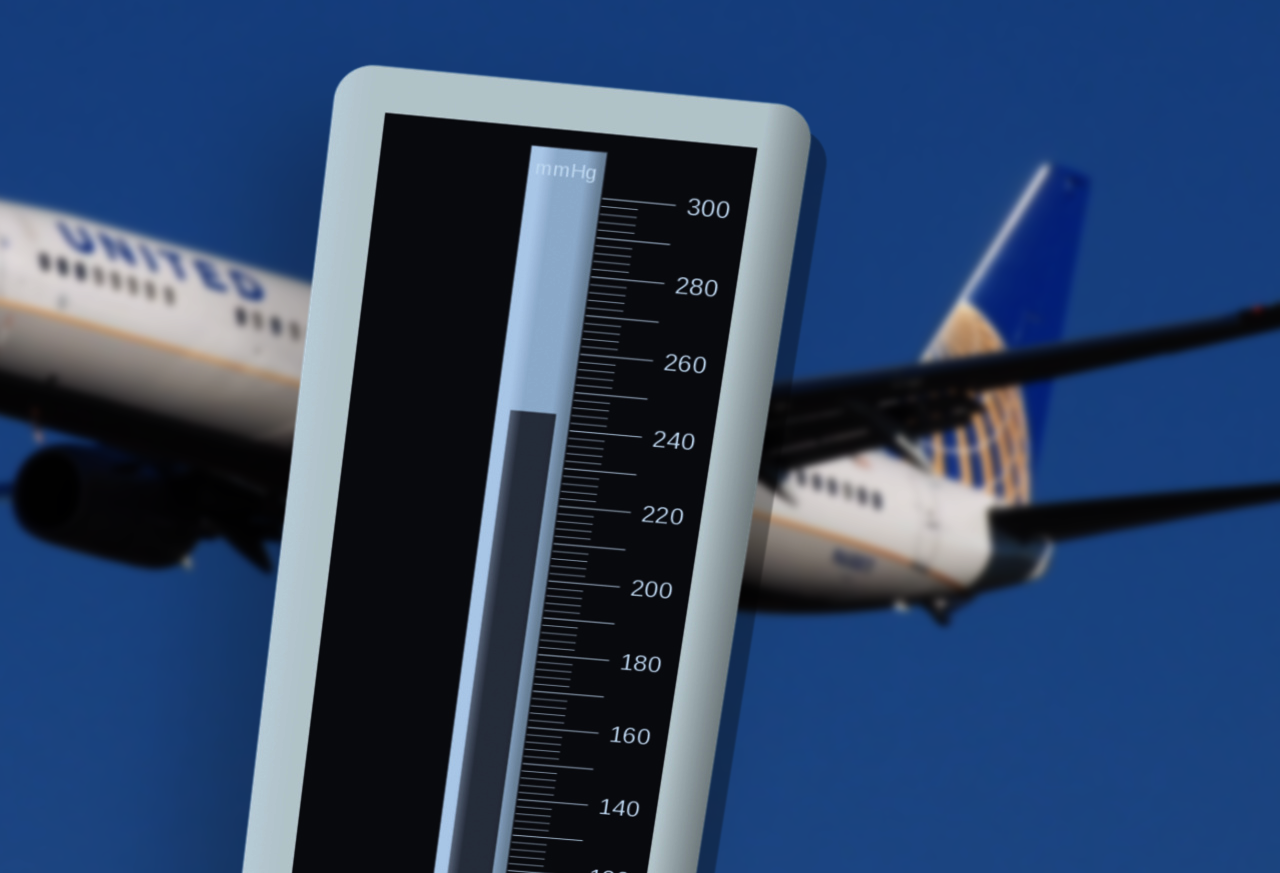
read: 244 mmHg
